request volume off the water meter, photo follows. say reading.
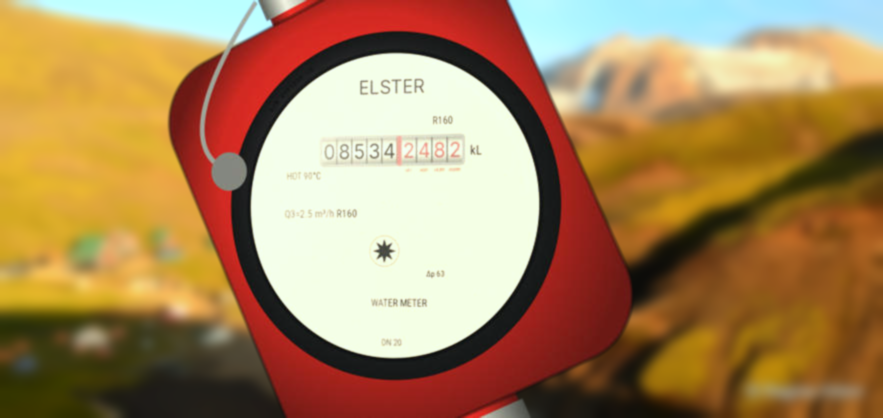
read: 8534.2482 kL
